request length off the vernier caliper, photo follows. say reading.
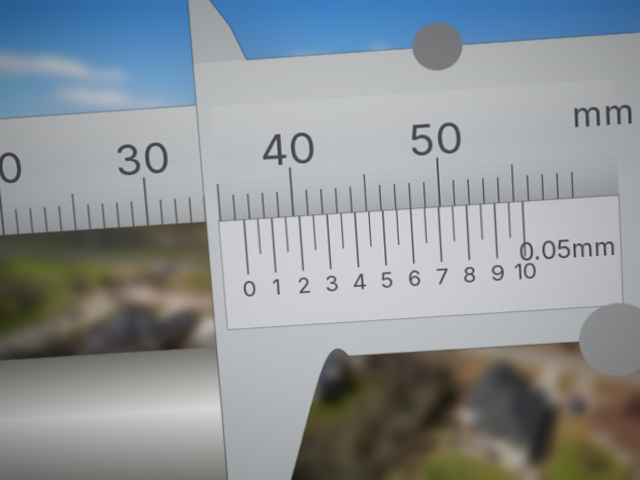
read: 36.6 mm
